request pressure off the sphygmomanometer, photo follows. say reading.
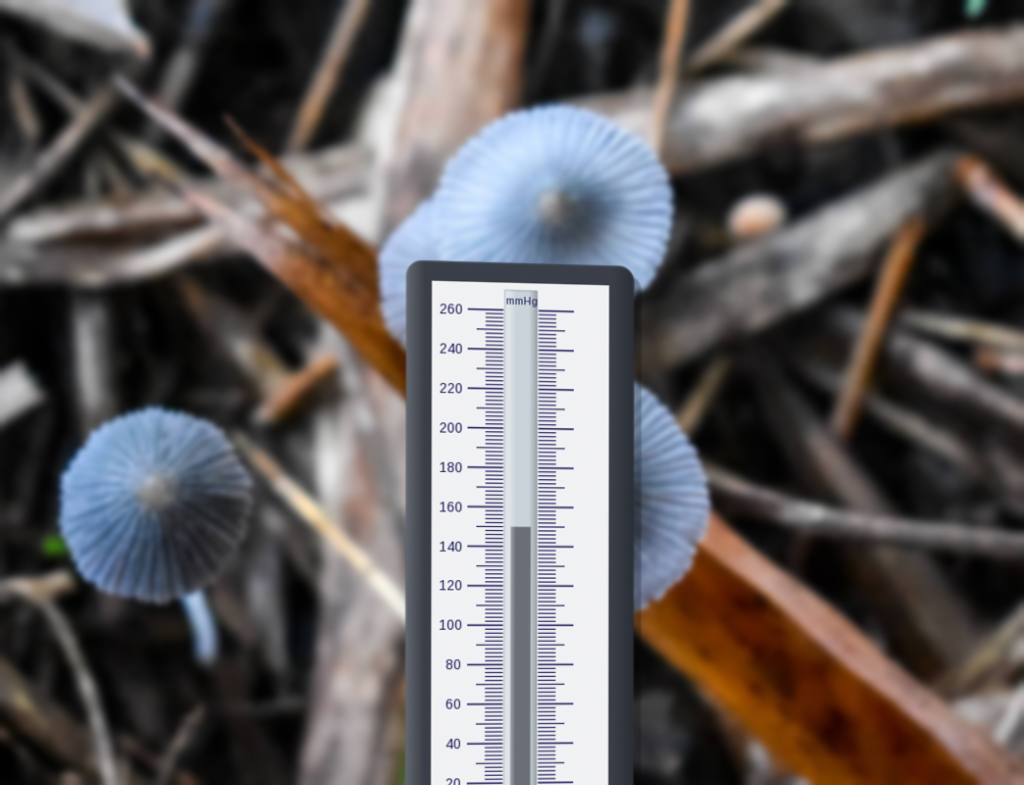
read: 150 mmHg
